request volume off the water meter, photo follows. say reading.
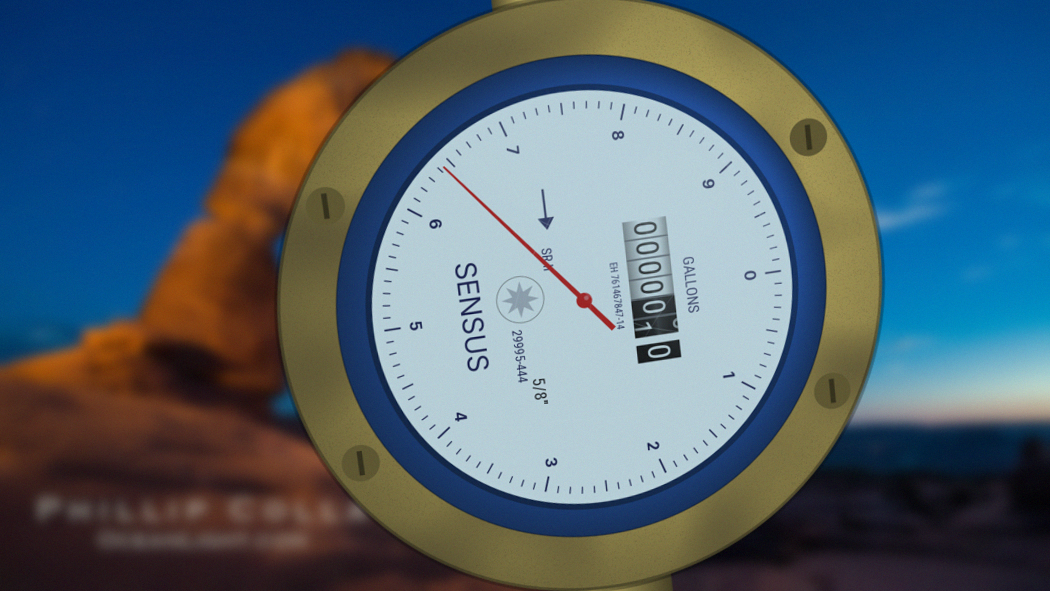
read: 6.4 gal
